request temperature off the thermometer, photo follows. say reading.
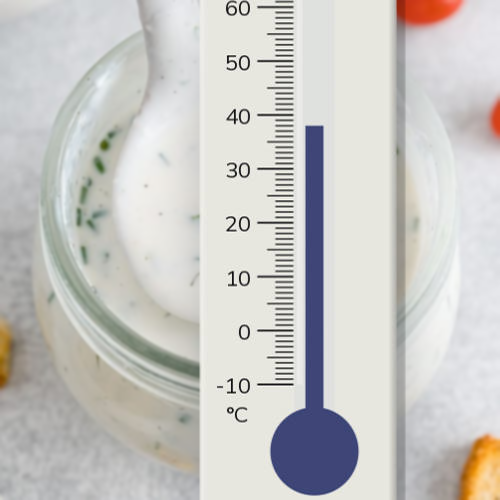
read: 38 °C
